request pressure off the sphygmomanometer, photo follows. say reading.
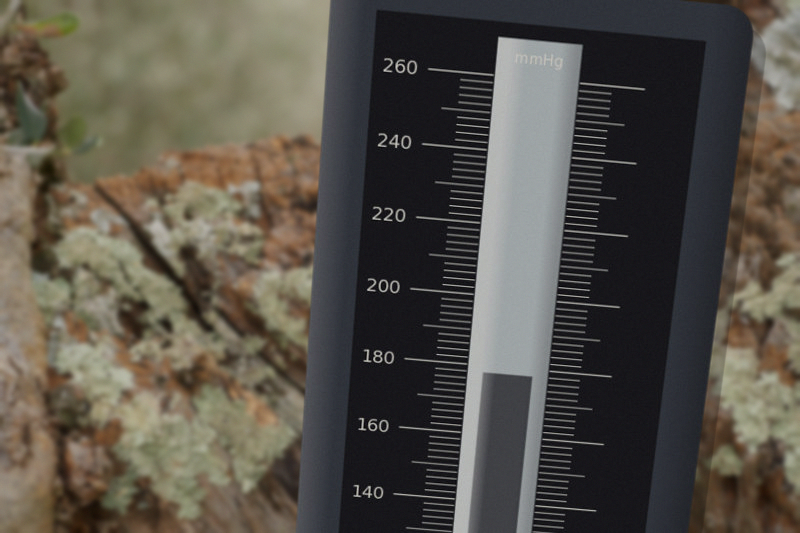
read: 178 mmHg
